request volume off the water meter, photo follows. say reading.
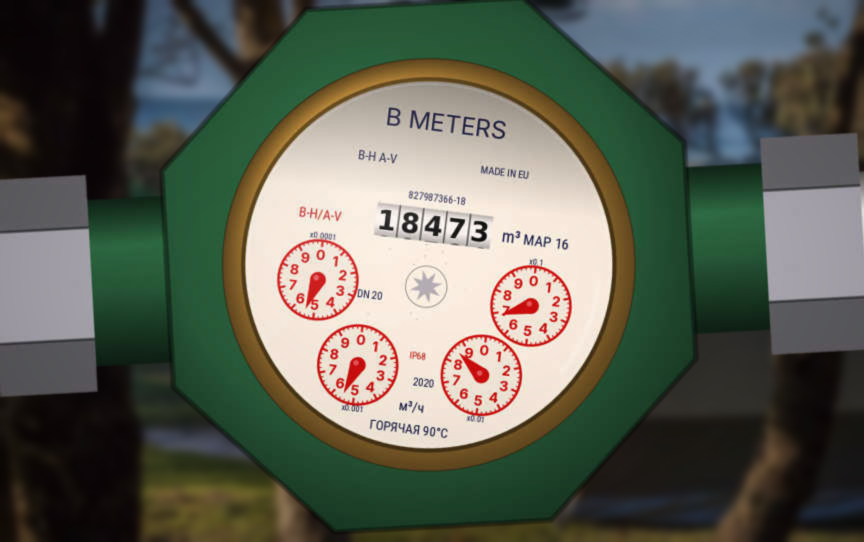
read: 18473.6855 m³
